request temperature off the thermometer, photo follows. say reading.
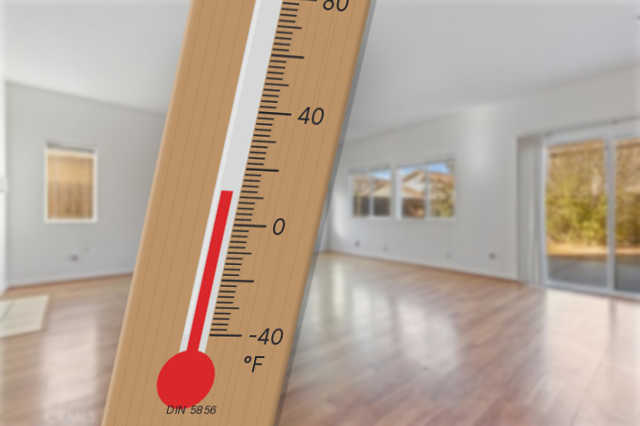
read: 12 °F
